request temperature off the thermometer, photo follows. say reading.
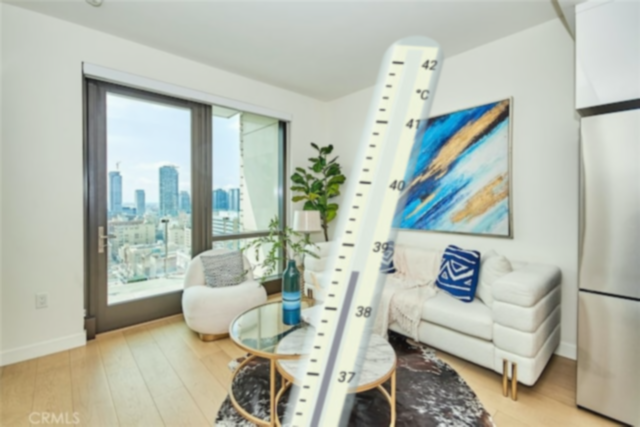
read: 38.6 °C
